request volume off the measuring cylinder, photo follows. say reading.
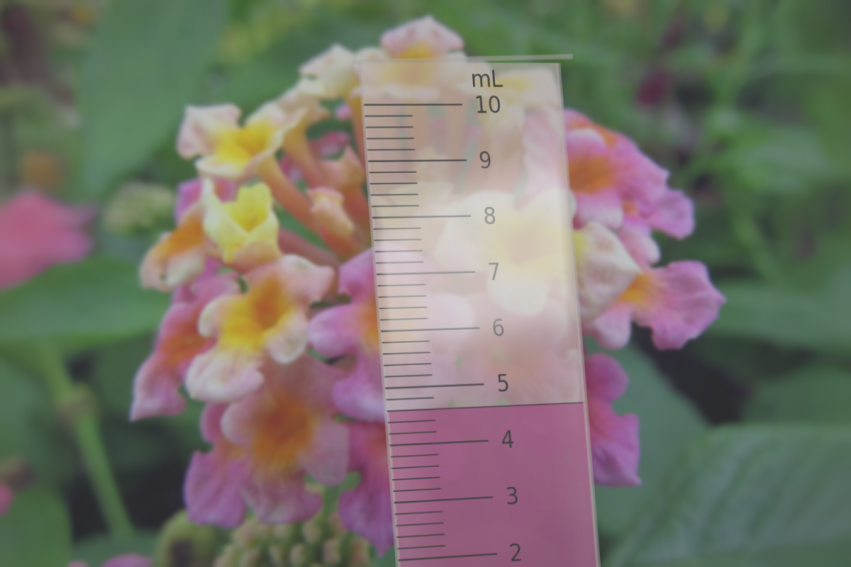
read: 4.6 mL
